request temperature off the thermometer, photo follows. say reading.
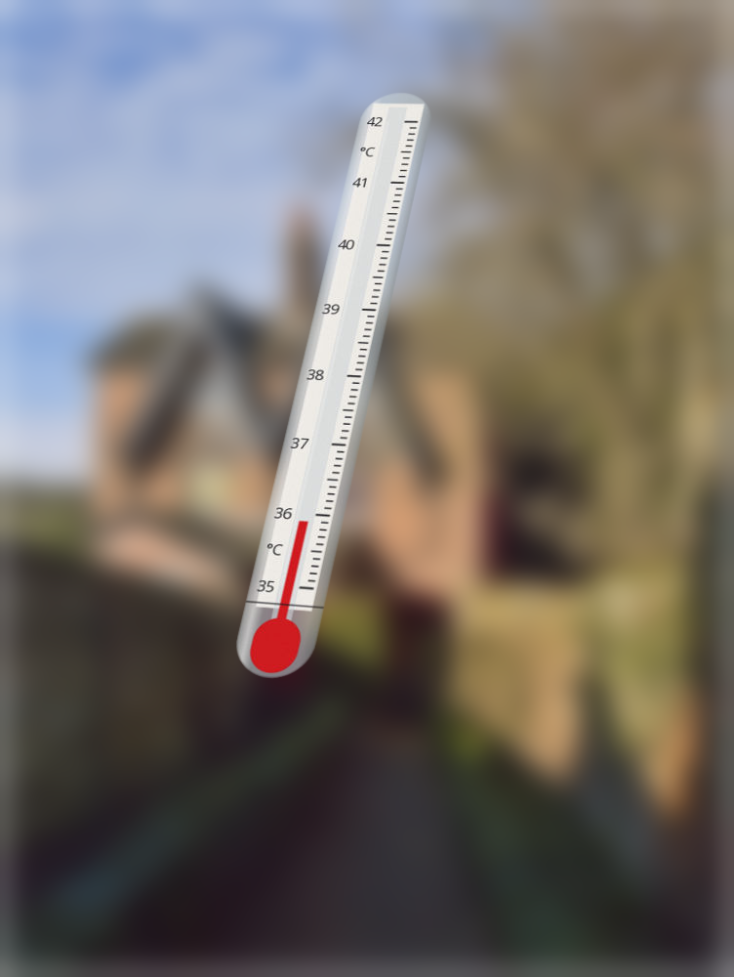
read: 35.9 °C
